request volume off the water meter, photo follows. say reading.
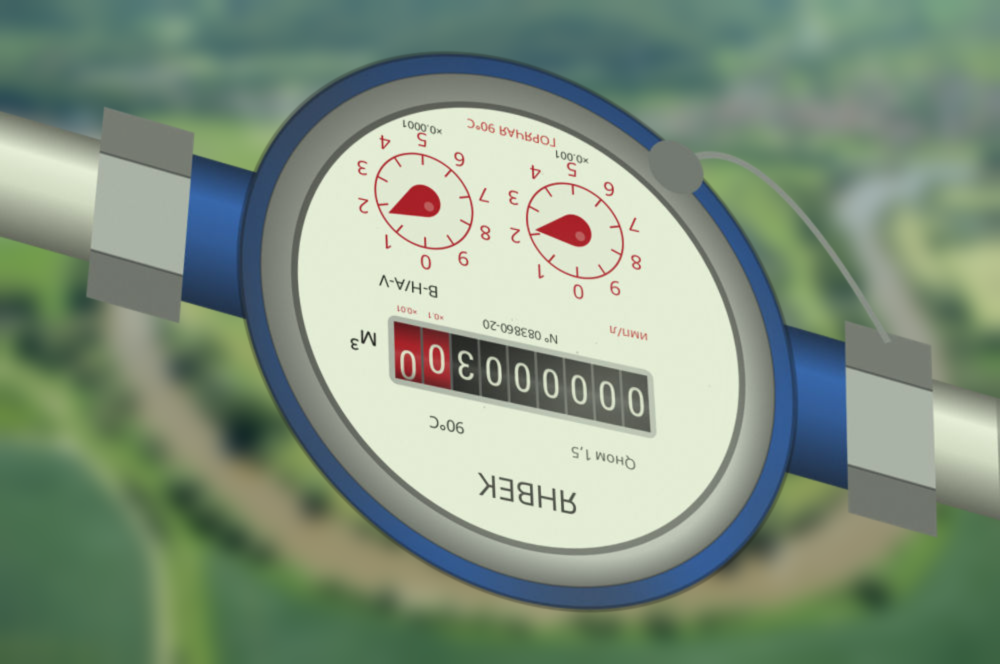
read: 3.0021 m³
